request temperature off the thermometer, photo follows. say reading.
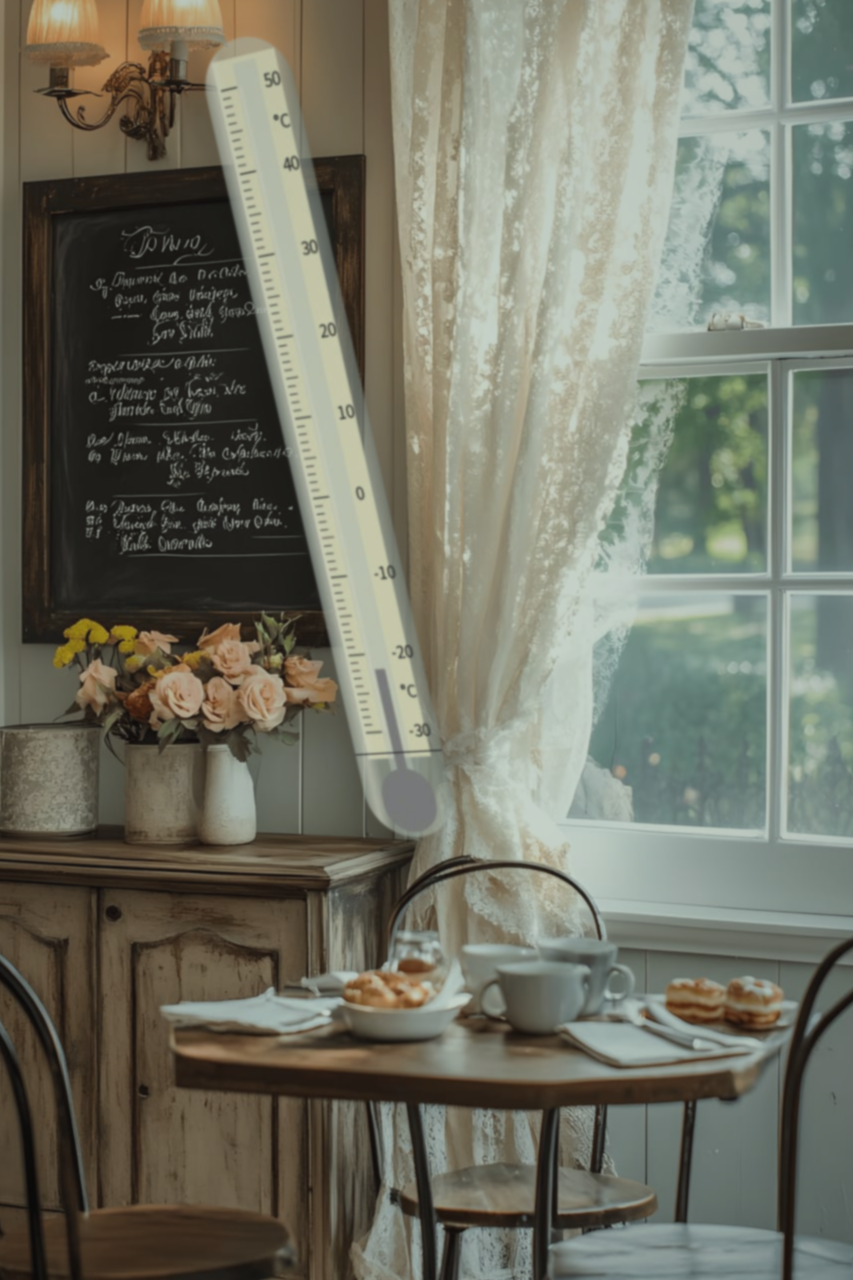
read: -22 °C
